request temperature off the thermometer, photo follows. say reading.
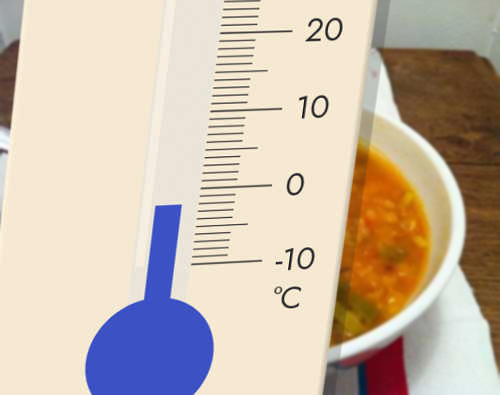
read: -2 °C
